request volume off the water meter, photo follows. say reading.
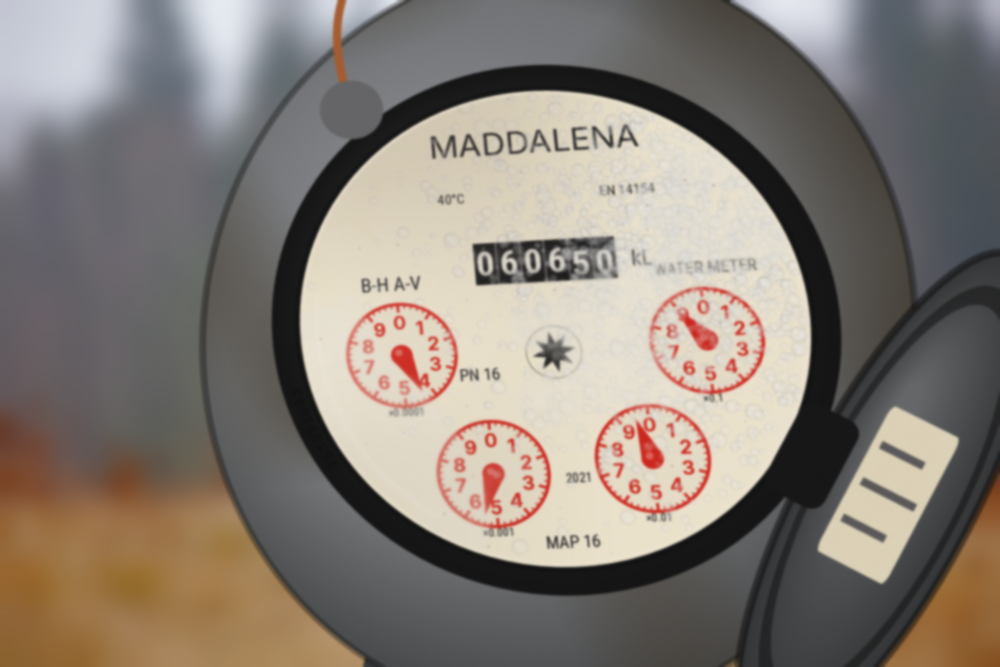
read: 60649.8954 kL
